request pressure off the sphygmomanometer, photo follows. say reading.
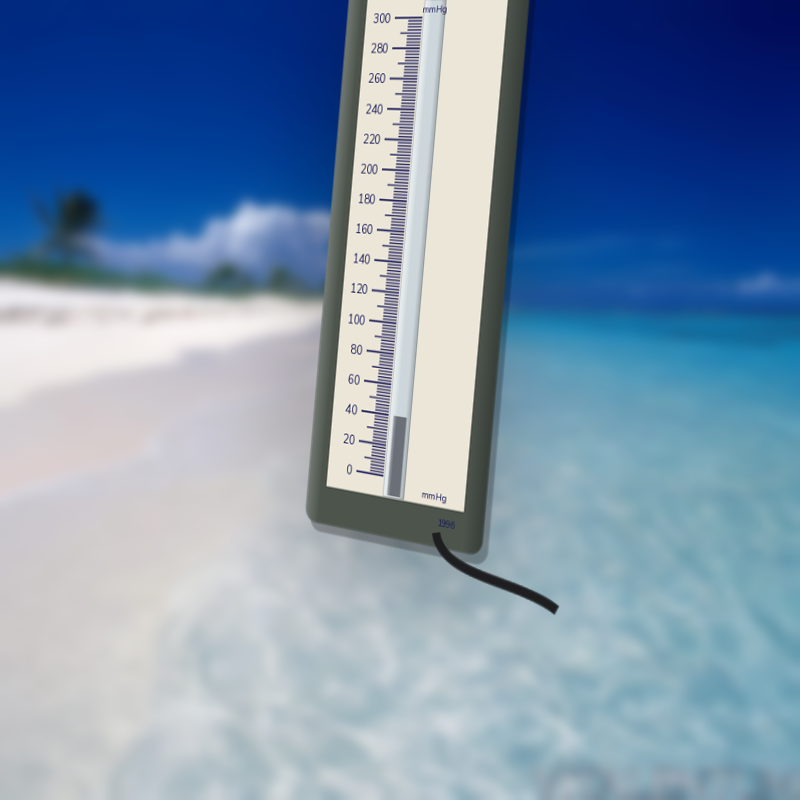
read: 40 mmHg
